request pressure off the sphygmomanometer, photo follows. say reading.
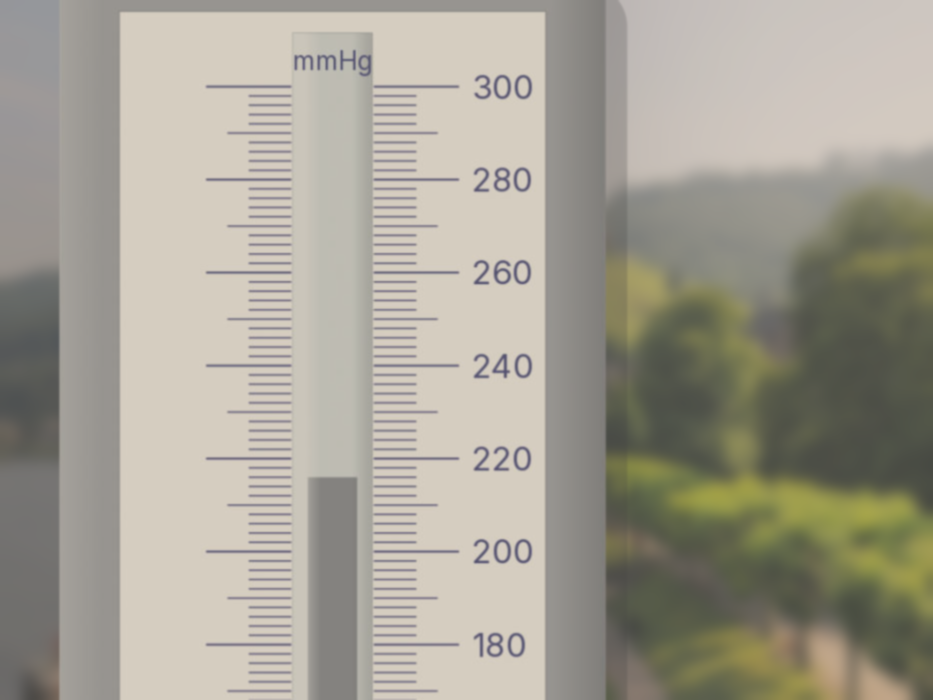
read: 216 mmHg
